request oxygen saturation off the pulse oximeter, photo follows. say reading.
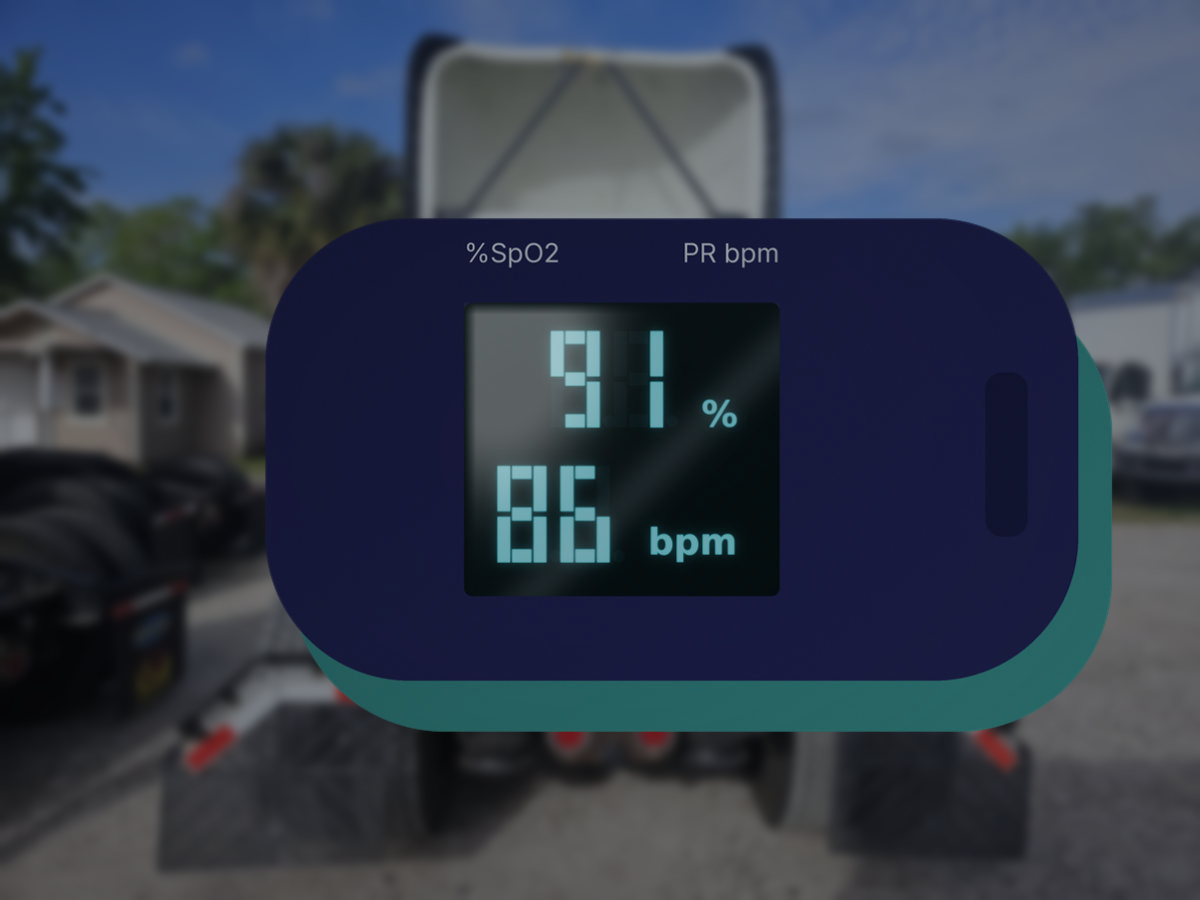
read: 91 %
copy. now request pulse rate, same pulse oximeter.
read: 86 bpm
